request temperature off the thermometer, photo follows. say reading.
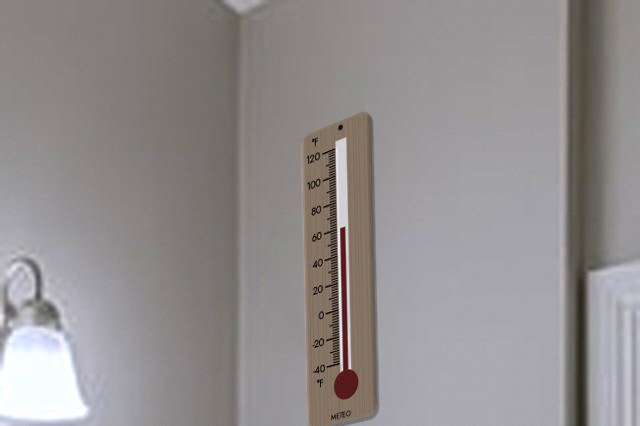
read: 60 °F
